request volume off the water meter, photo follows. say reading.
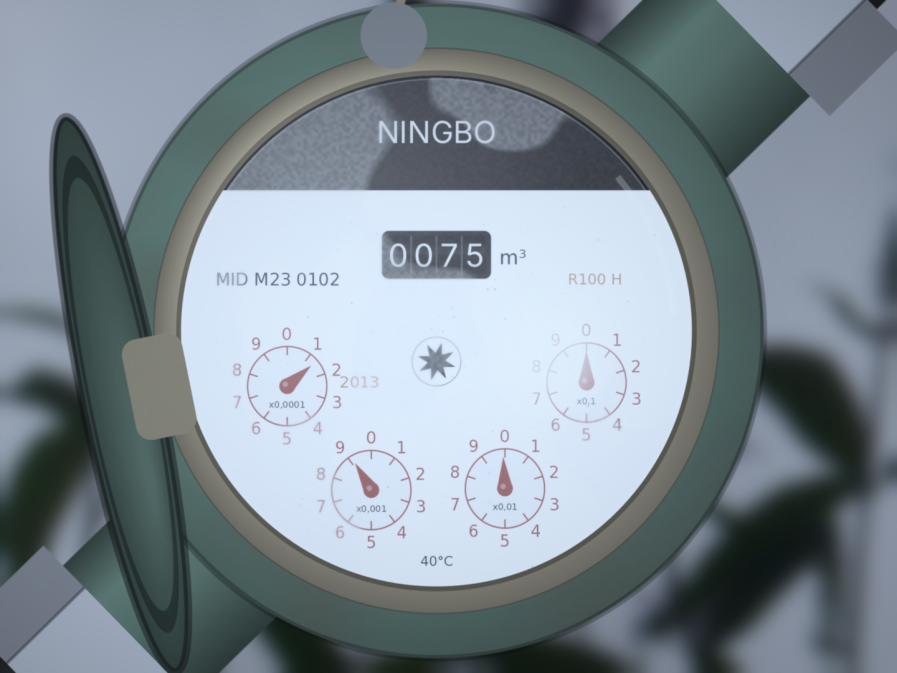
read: 74.9991 m³
